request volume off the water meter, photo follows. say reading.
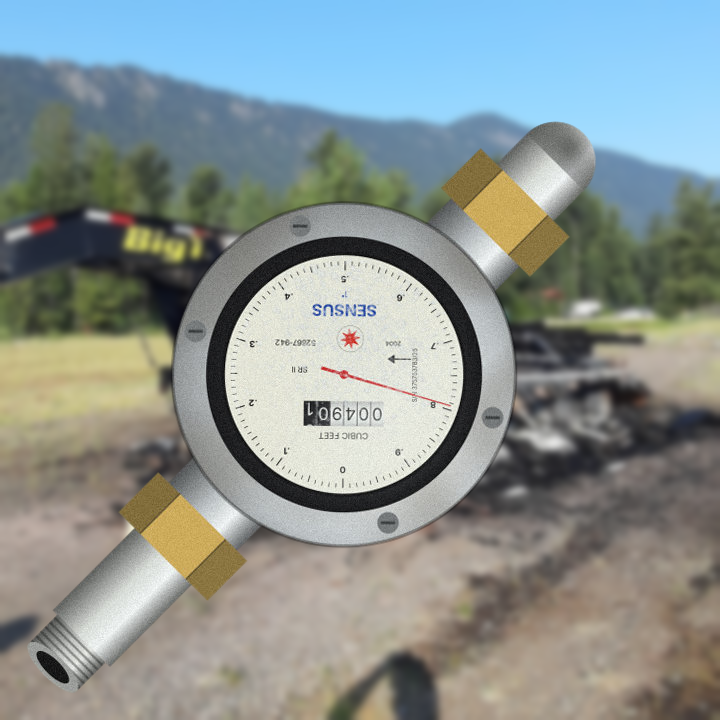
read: 4900.79 ft³
